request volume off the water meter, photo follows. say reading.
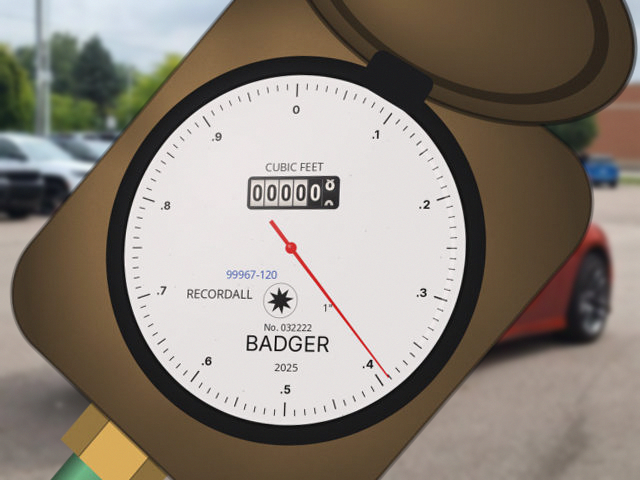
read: 8.39 ft³
